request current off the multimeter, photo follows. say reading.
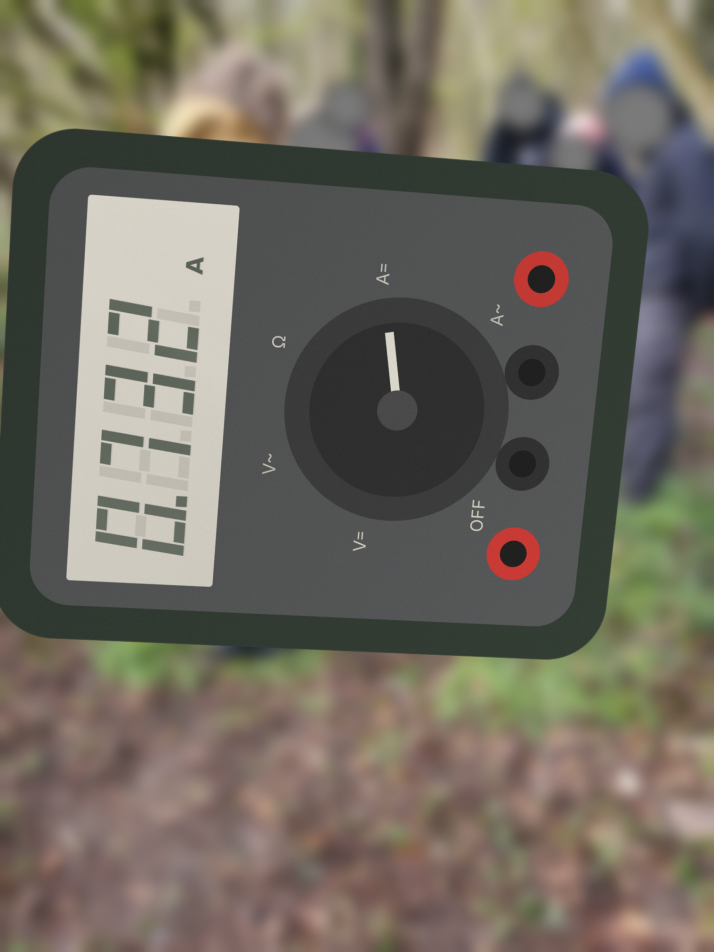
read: 0.732 A
